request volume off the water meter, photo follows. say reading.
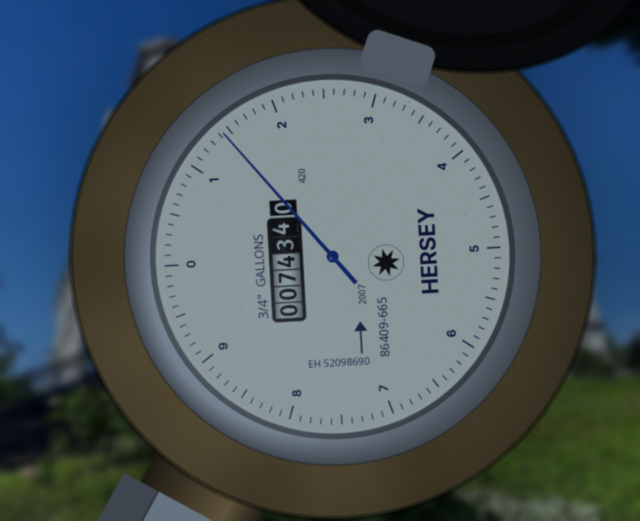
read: 74341.4 gal
